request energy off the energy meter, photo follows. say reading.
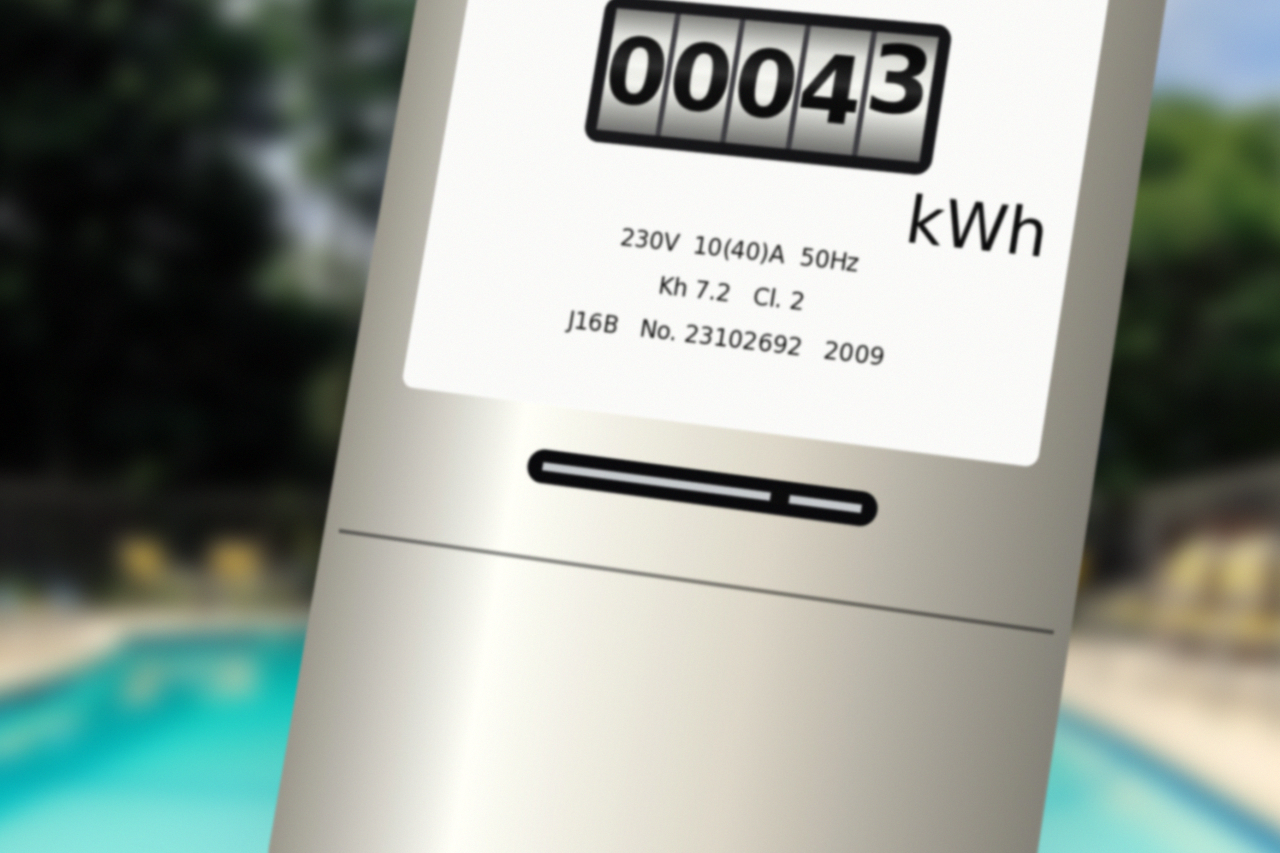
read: 43 kWh
